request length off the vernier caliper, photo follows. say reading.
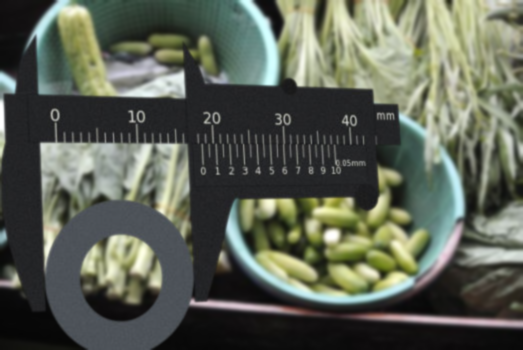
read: 18.5 mm
